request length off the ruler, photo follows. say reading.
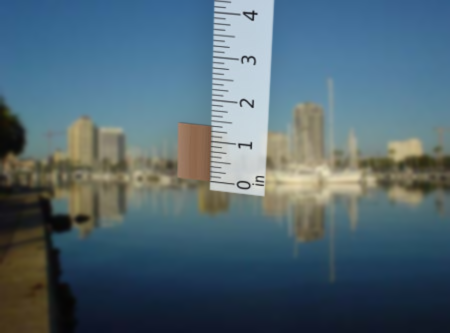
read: 1.375 in
